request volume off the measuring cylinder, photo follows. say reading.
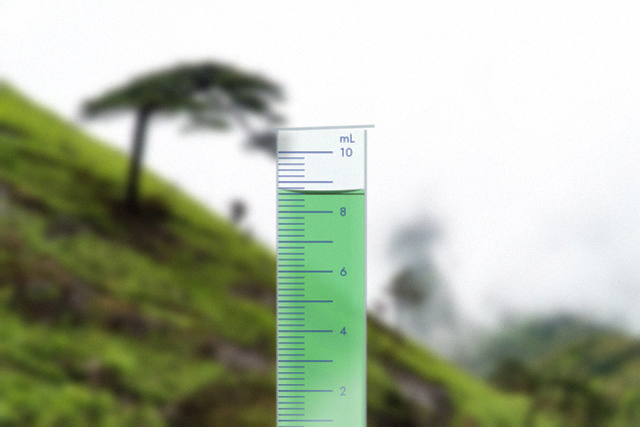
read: 8.6 mL
